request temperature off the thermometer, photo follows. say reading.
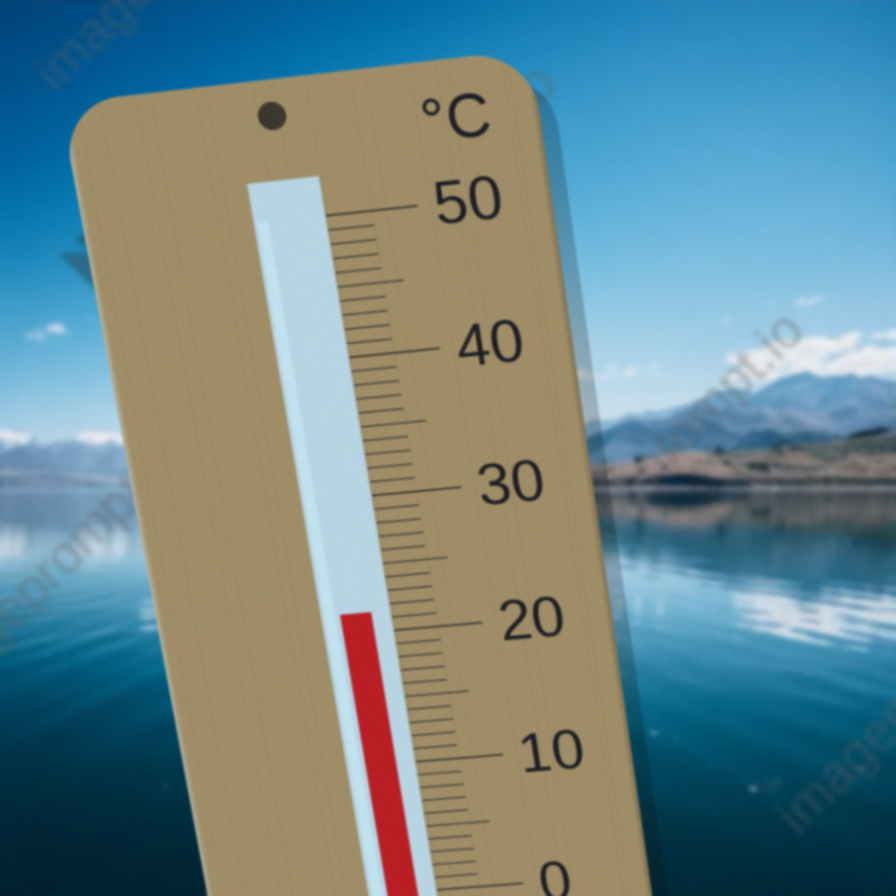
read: 21.5 °C
